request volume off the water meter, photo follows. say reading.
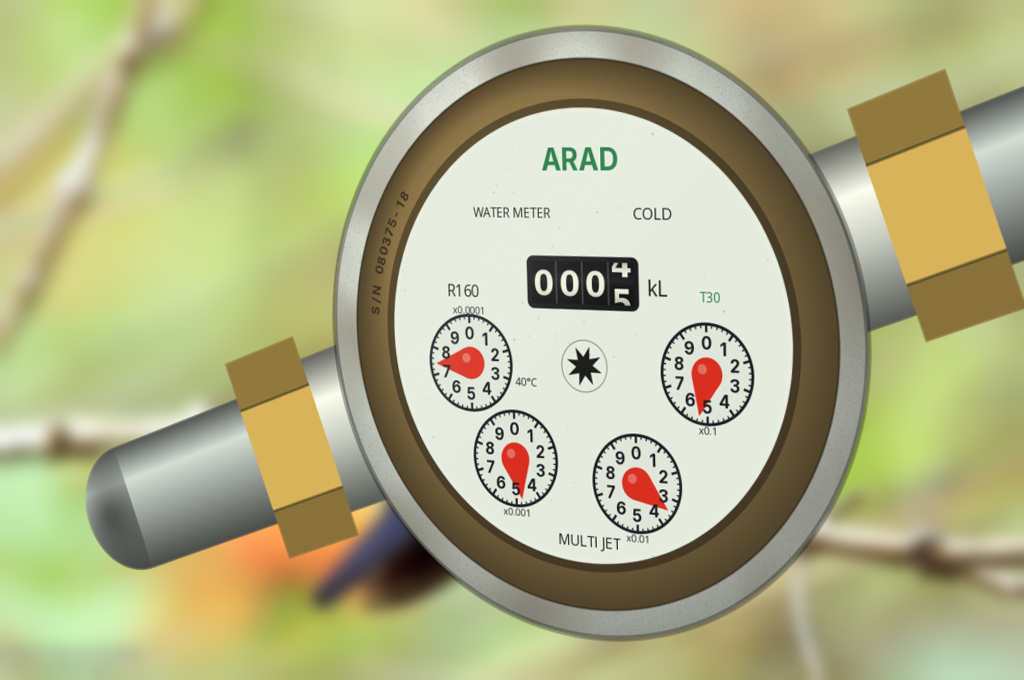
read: 4.5347 kL
